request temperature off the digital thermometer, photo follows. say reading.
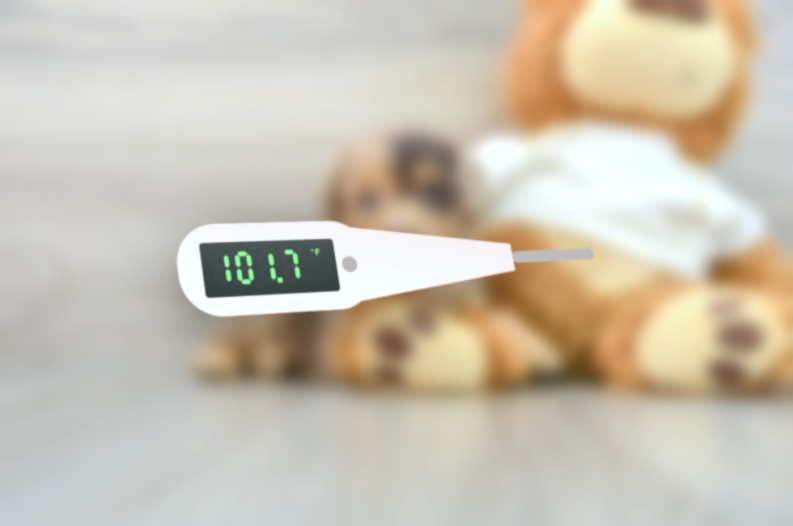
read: 101.7 °F
